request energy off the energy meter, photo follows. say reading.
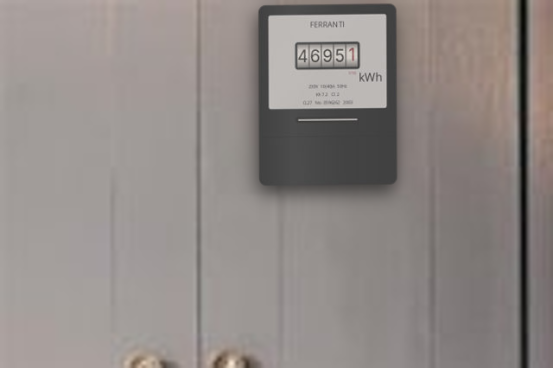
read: 4695.1 kWh
